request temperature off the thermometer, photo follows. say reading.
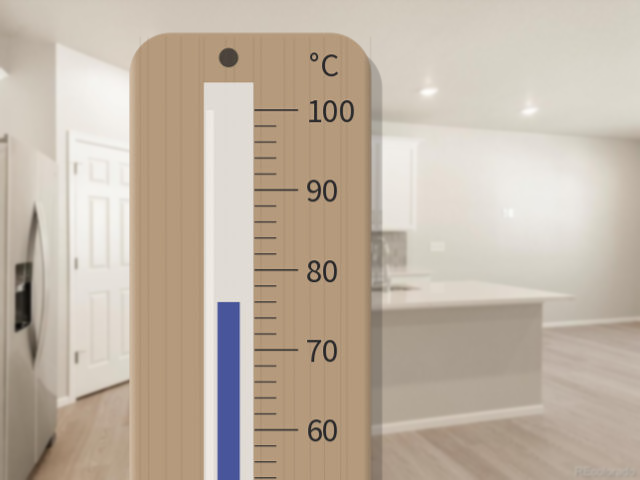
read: 76 °C
